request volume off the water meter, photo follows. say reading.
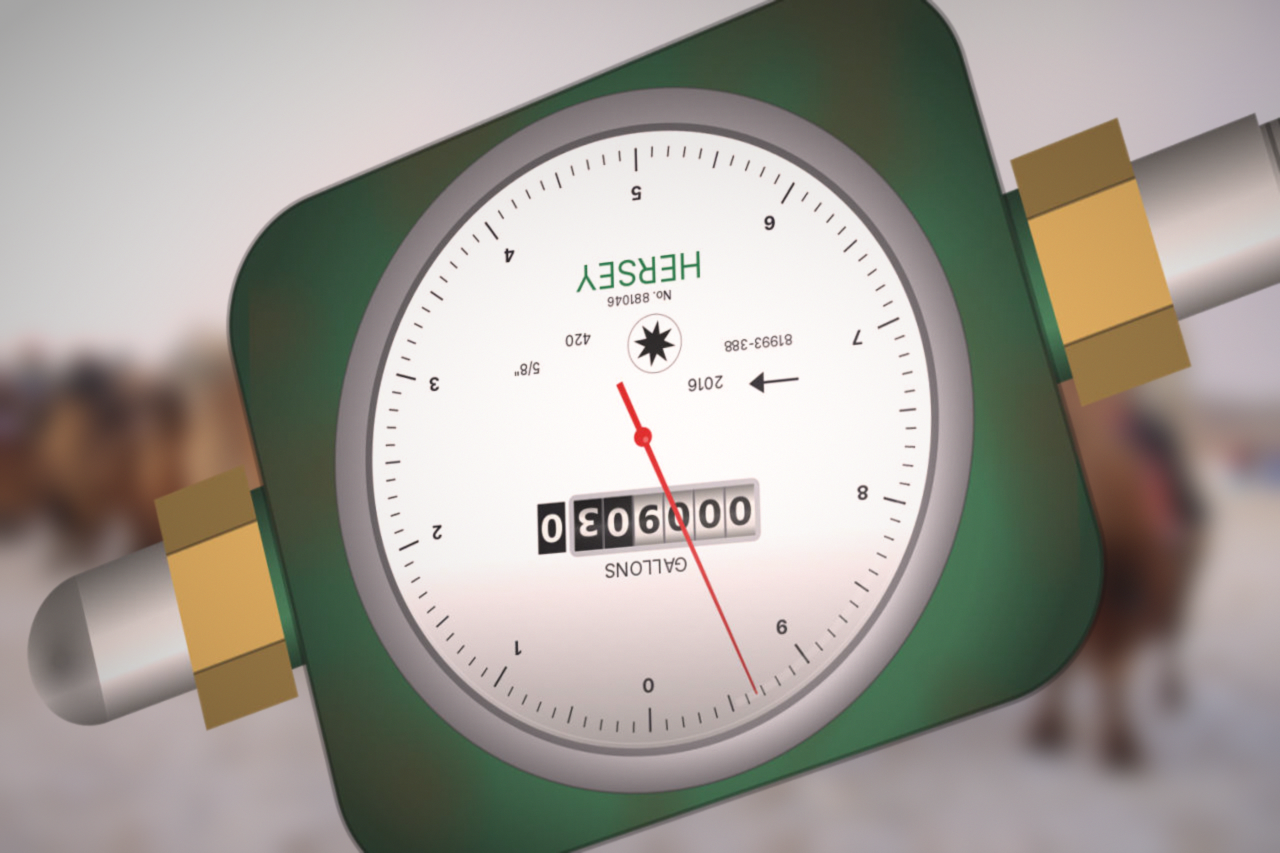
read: 9029.3 gal
